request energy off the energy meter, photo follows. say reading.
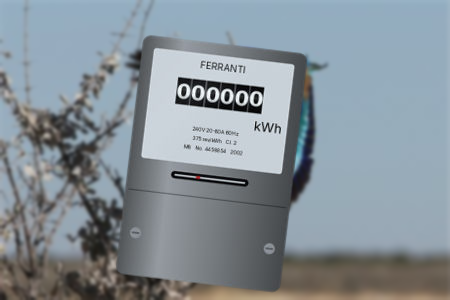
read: 0 kWh
